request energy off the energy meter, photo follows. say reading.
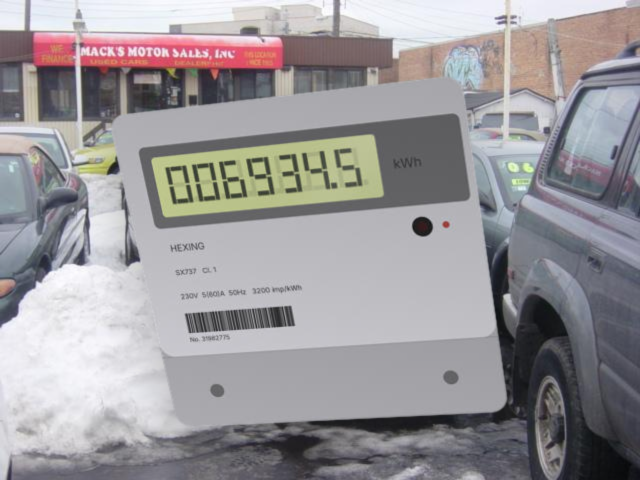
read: 6934.5 kWh
